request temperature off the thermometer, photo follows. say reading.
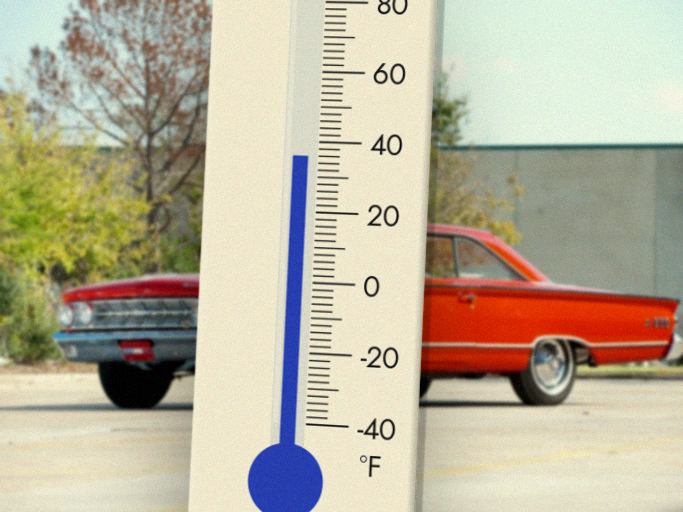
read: 36 °F
